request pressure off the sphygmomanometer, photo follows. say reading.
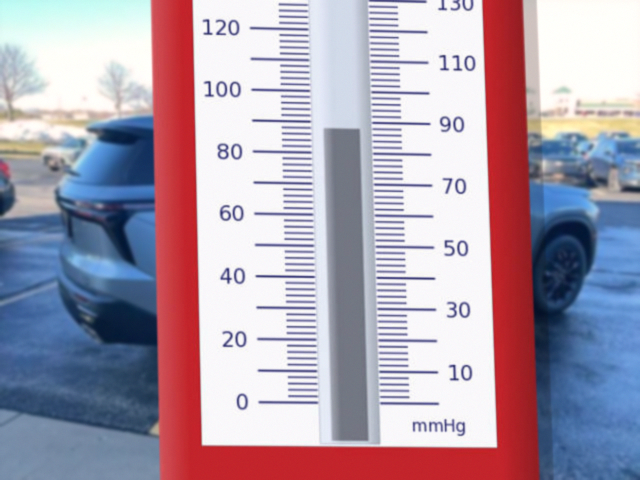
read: 88 mmHg
